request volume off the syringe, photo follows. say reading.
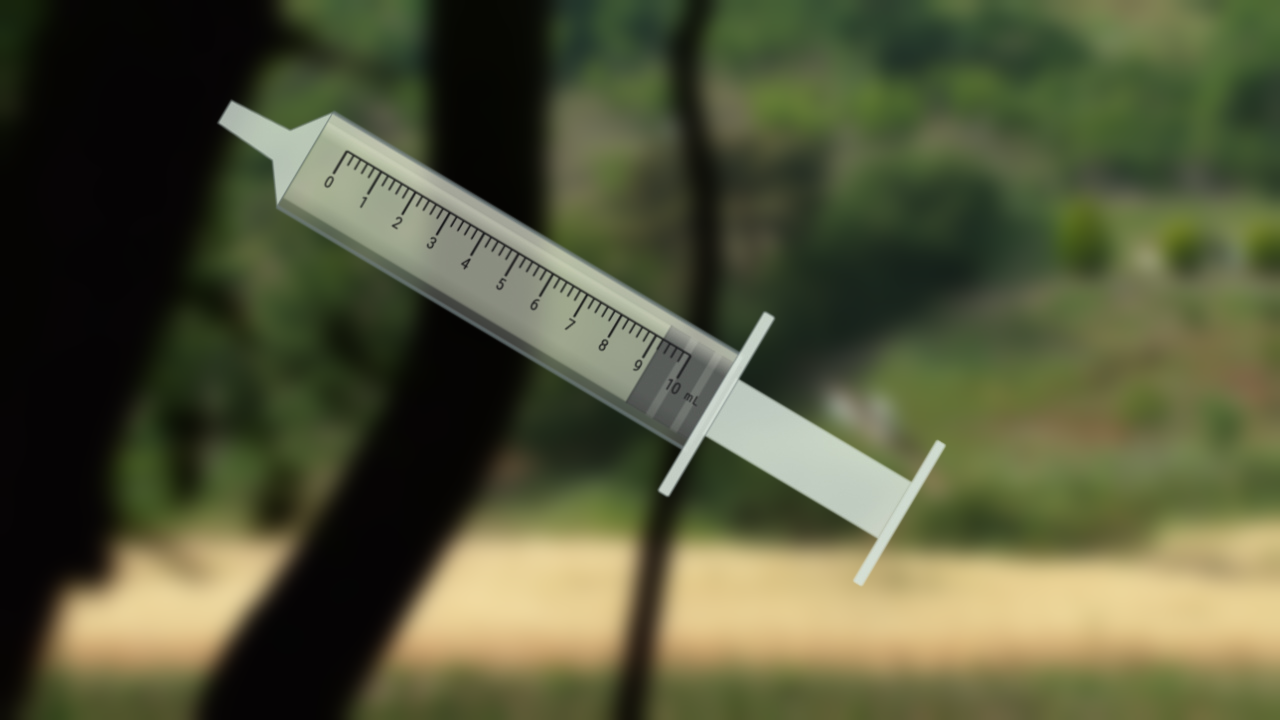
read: 9.2 mL
